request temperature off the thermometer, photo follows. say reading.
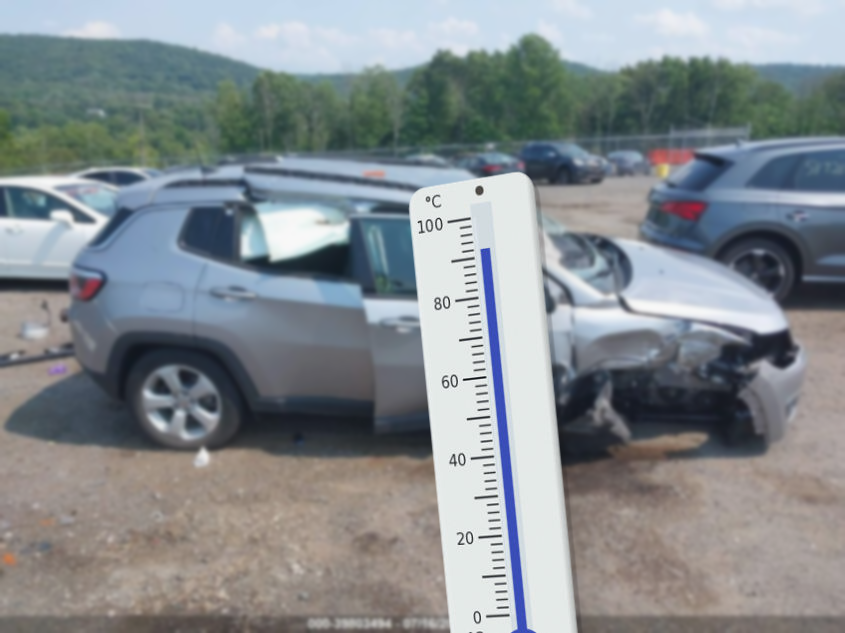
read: 92 °C
